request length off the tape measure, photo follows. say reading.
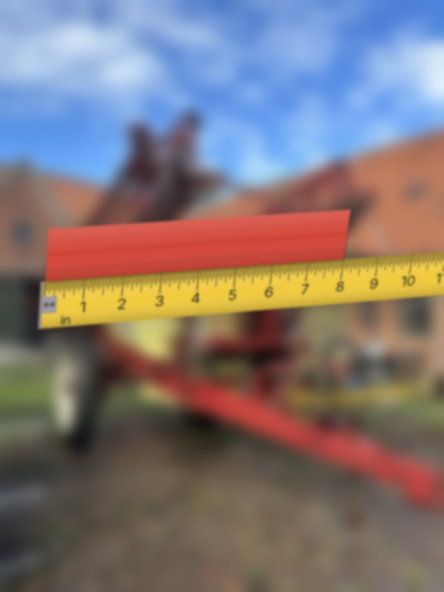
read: 8 in
